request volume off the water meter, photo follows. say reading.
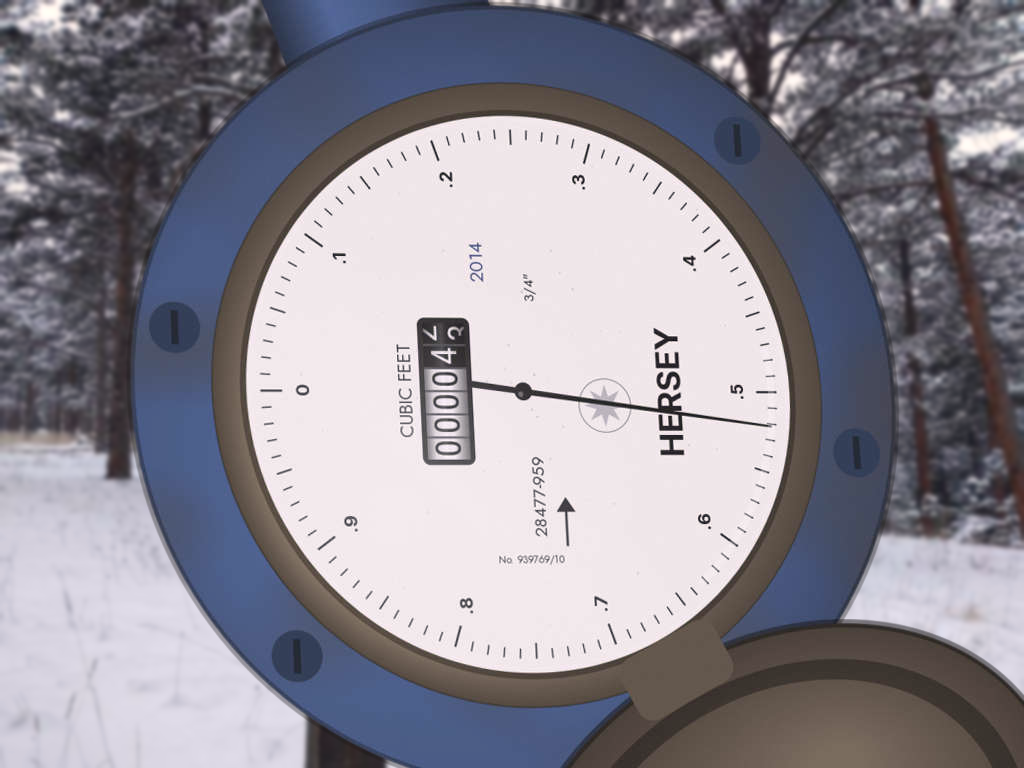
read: 42.52 ft³
